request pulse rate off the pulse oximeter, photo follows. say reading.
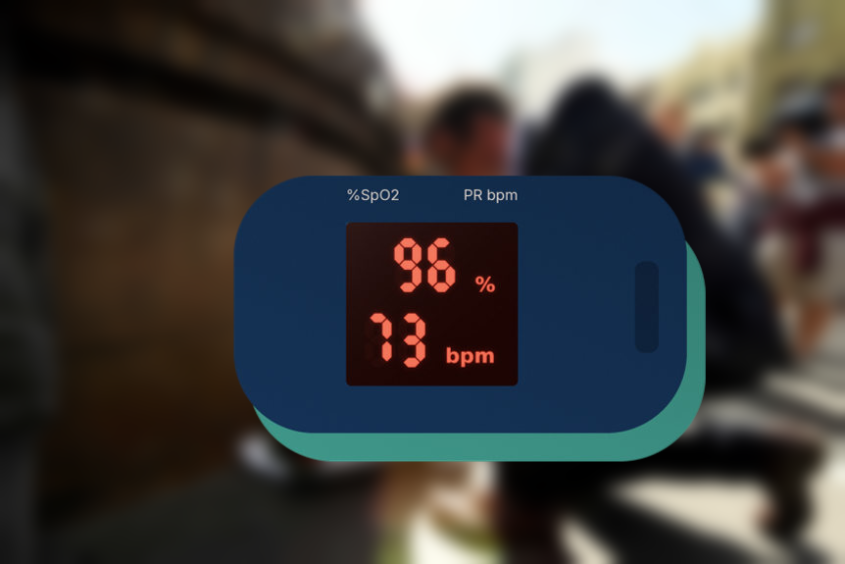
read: 73 bpm
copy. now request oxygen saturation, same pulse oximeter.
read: 96 %
